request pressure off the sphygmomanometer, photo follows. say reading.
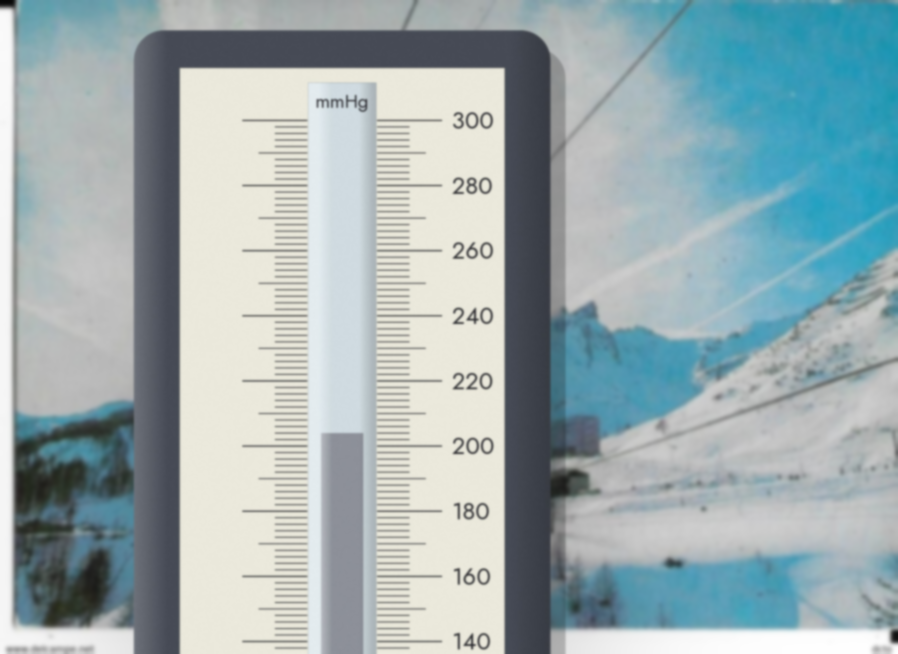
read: 204 mmHg
